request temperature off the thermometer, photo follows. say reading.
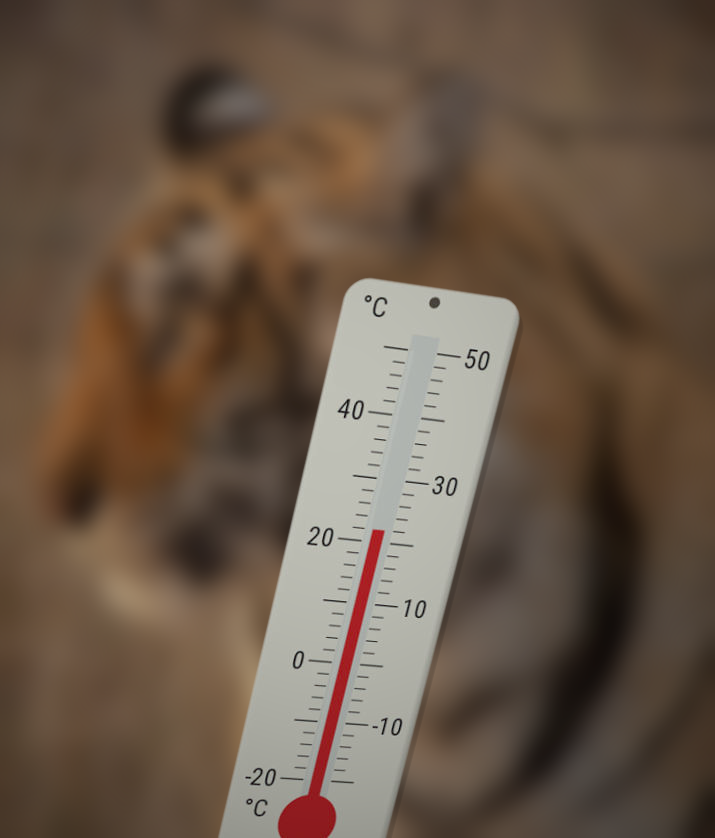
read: 22 °C
